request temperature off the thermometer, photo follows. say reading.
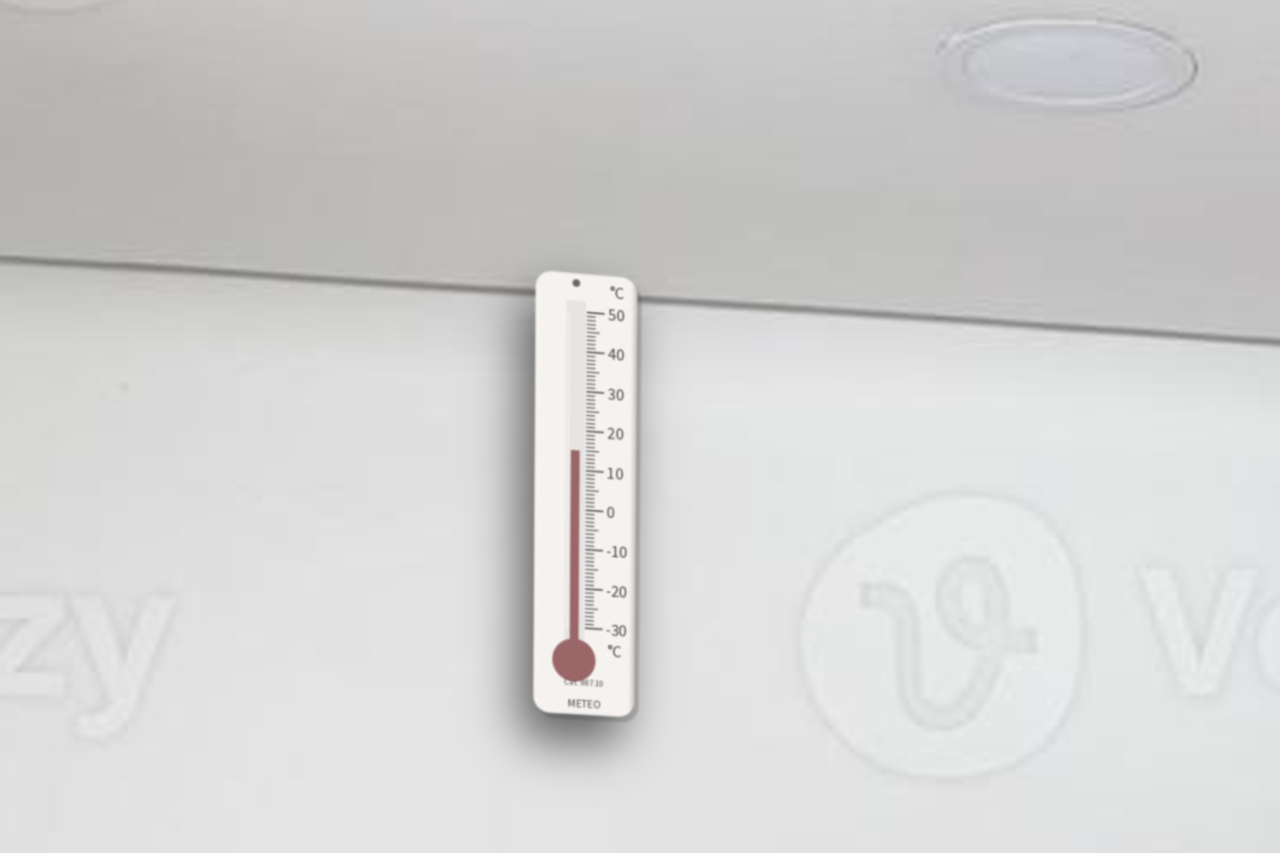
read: 15 °C
